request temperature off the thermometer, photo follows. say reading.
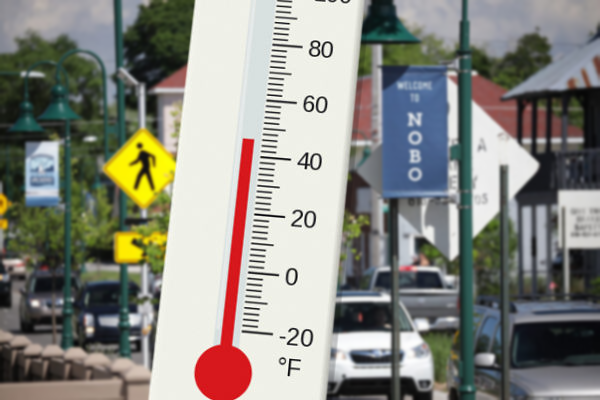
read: 46 °F
